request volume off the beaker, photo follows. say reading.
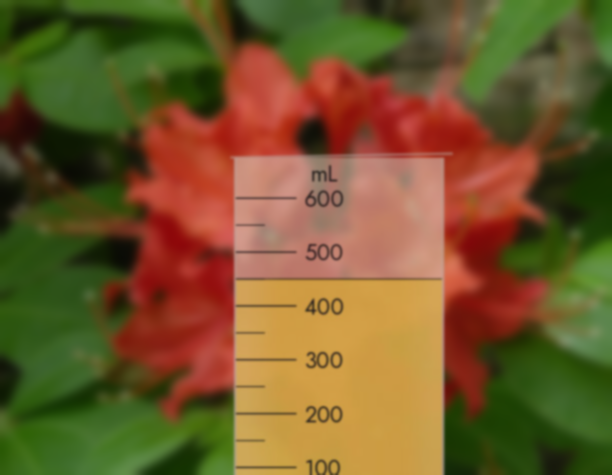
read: 450 mL
